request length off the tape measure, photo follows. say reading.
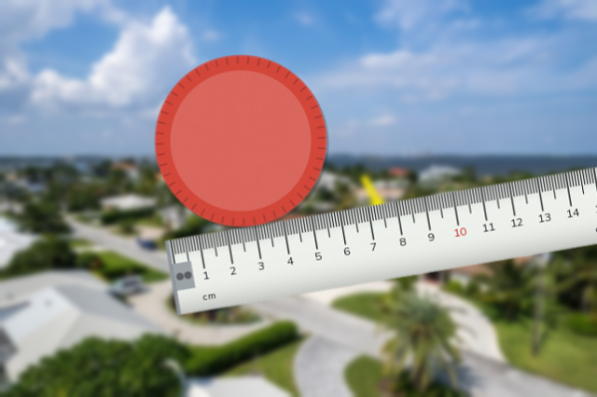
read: 6 cm
